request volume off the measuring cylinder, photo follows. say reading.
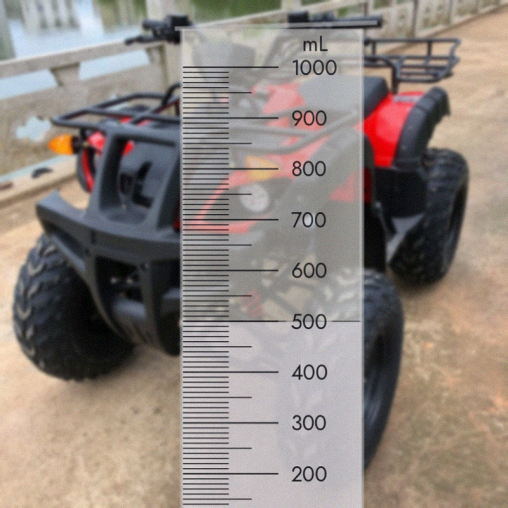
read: 500 mL
